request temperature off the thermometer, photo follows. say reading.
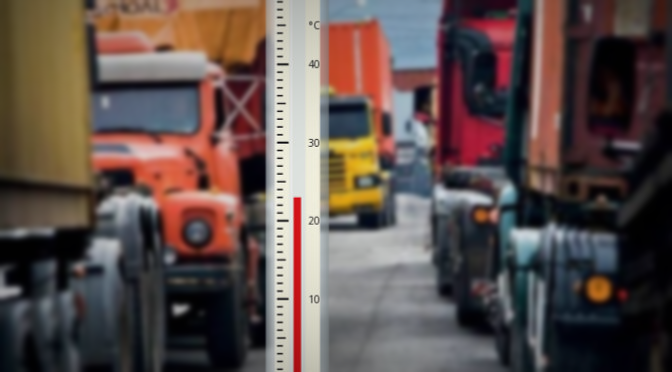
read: 23 °C
